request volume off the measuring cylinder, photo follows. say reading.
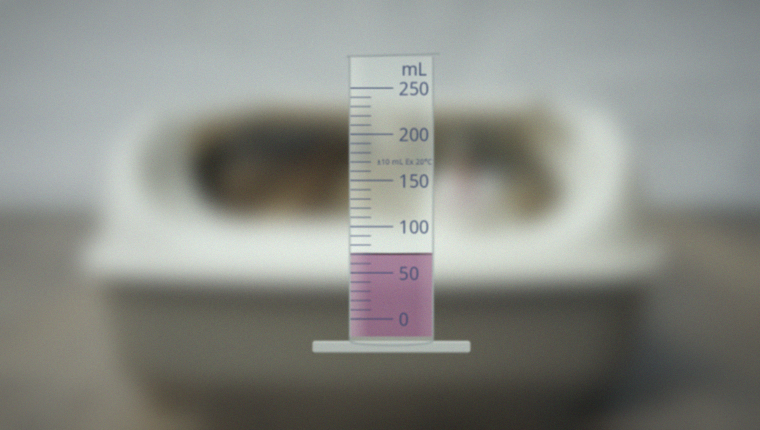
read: 70 mL
